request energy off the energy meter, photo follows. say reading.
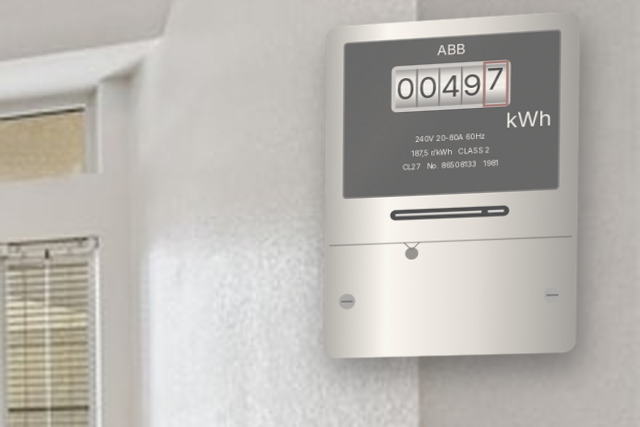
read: 49.7 kWh
